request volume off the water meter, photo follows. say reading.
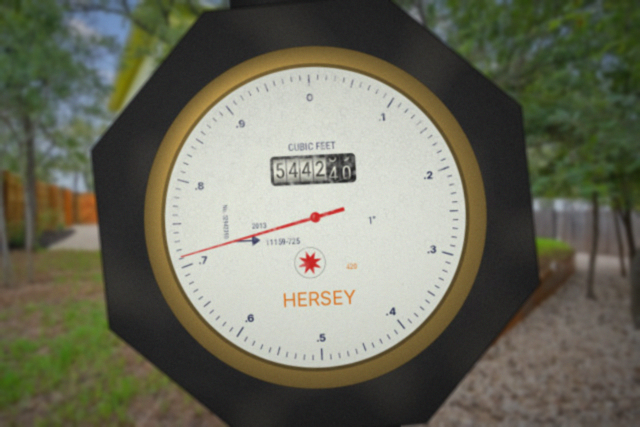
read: 544239.71 ft³
